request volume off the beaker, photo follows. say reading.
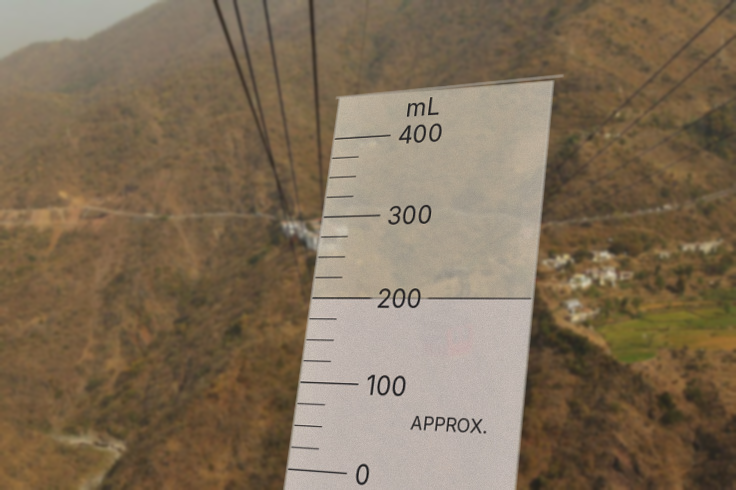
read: 200 mL
